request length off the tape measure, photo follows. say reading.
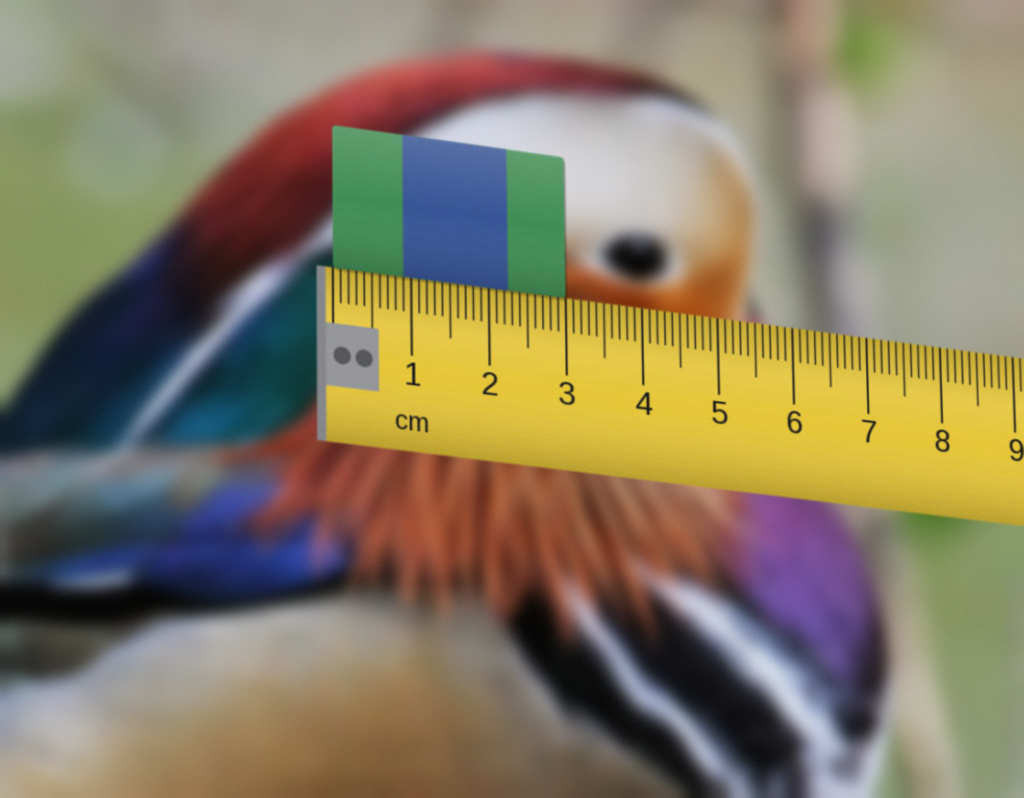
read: 3 cm
